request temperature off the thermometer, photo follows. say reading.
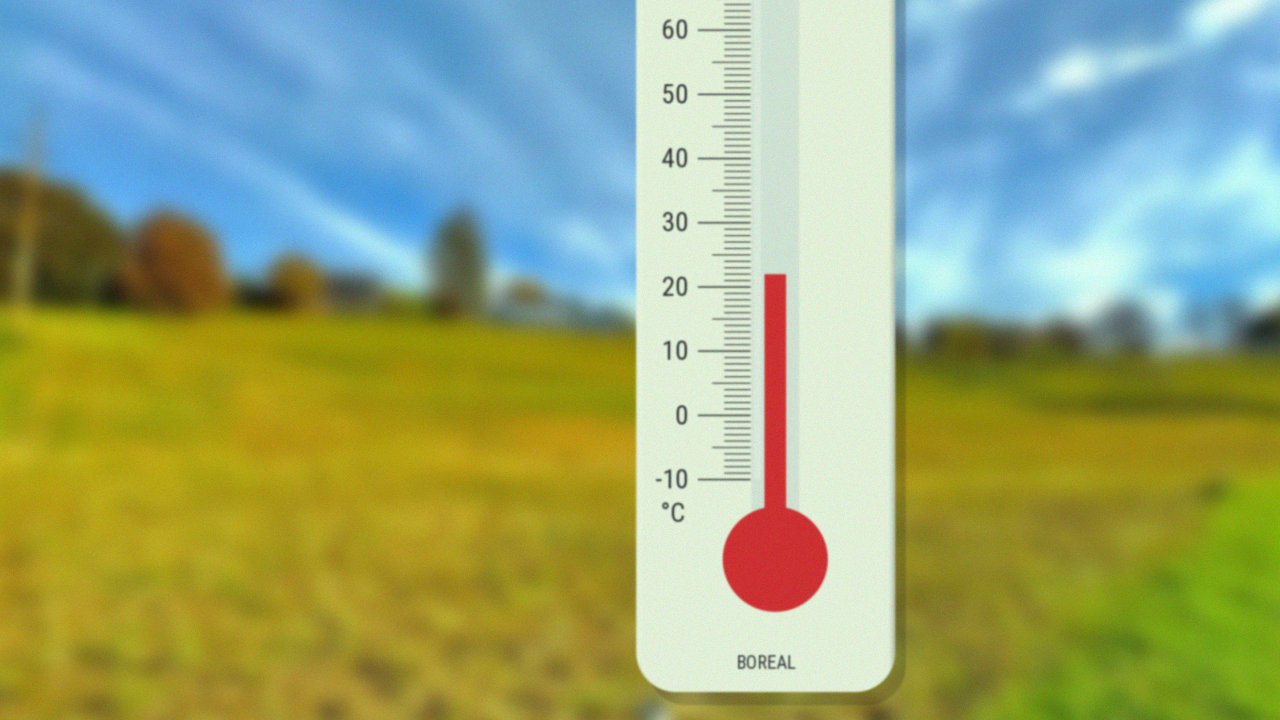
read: 22 °C
